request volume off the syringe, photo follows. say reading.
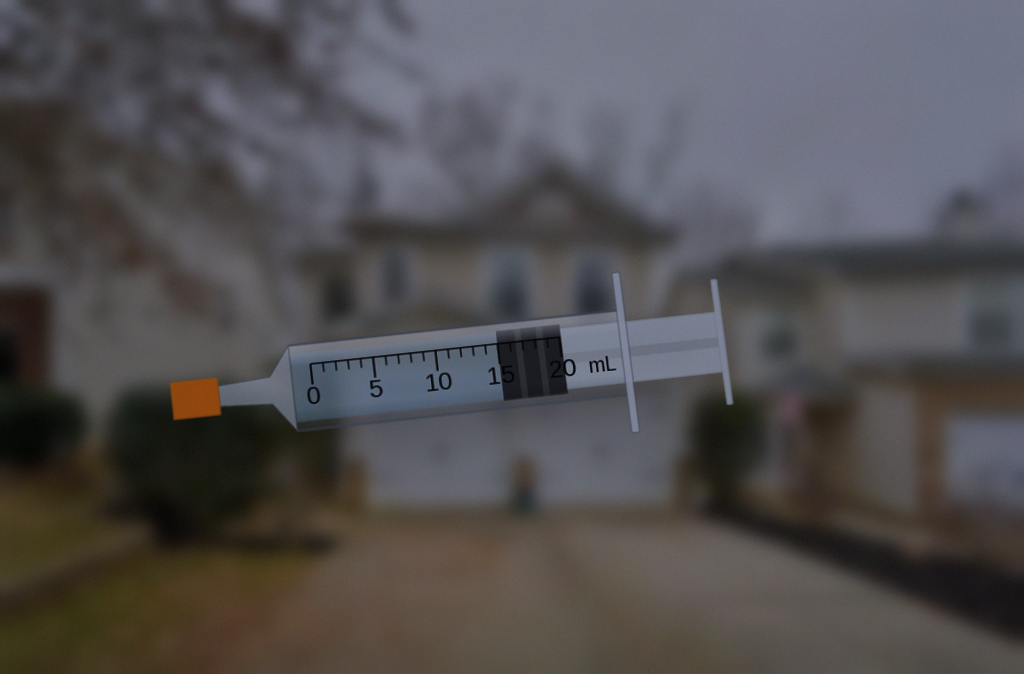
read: 15 mL
